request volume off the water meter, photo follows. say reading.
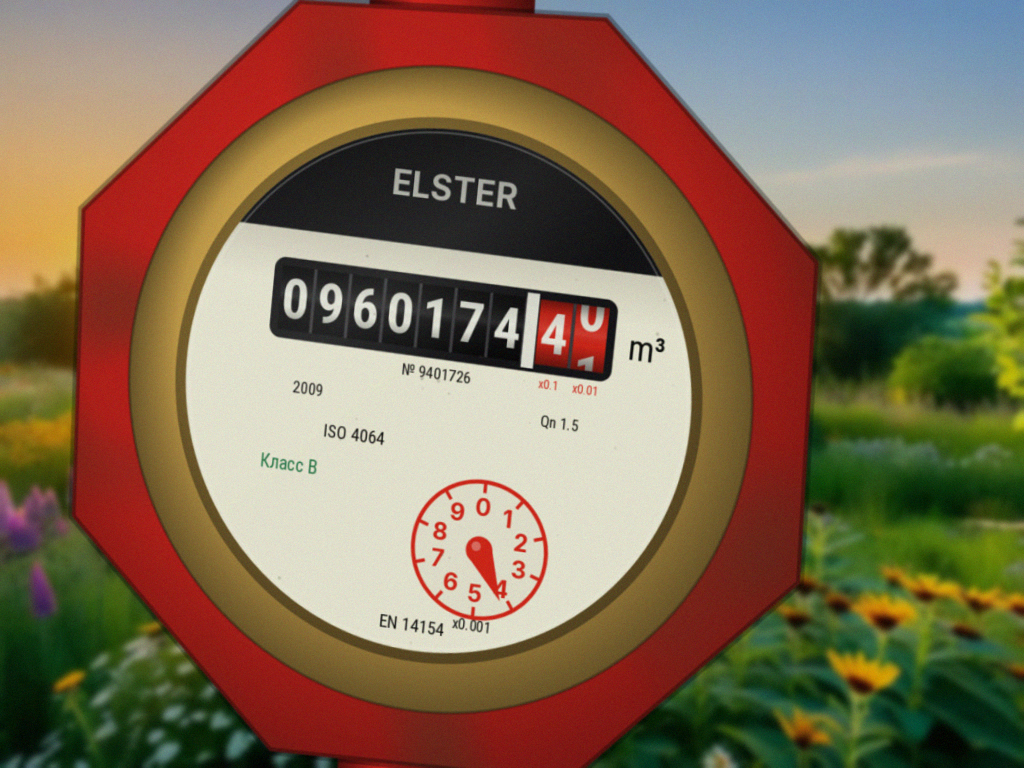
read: 960174.404 m³
